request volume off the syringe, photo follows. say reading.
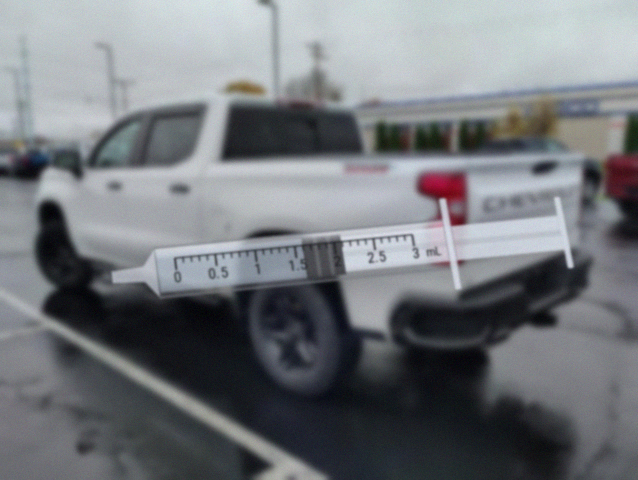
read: 1.6 mL
